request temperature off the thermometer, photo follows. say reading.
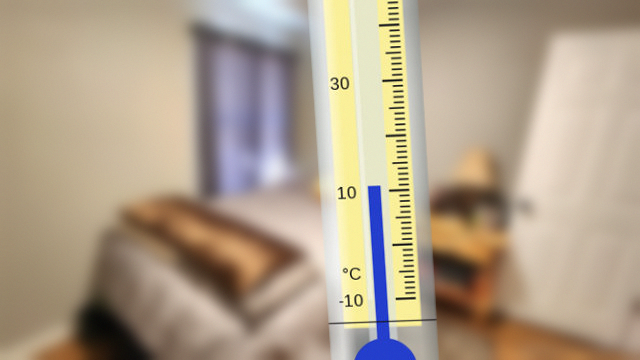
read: 11 °C
